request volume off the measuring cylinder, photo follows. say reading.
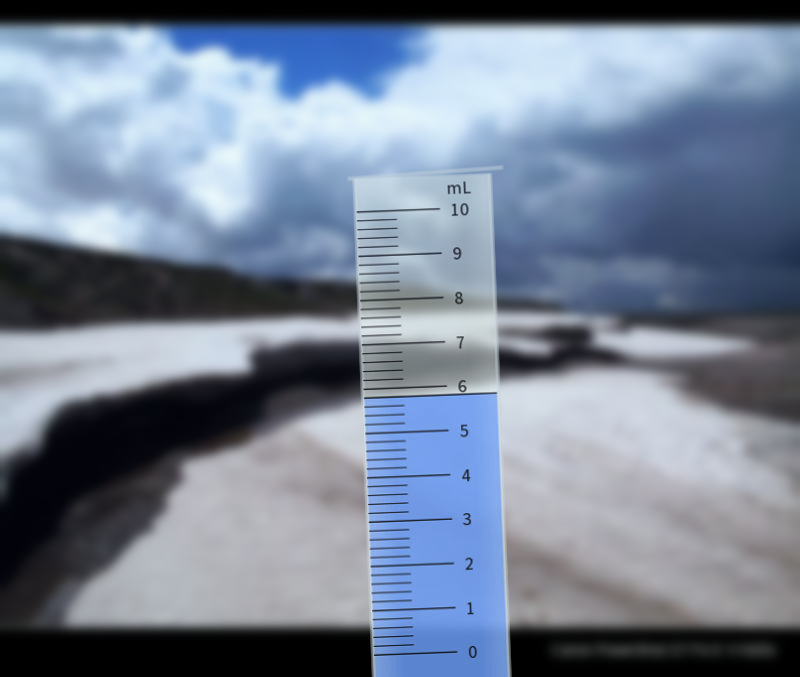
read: 5.8 mL
